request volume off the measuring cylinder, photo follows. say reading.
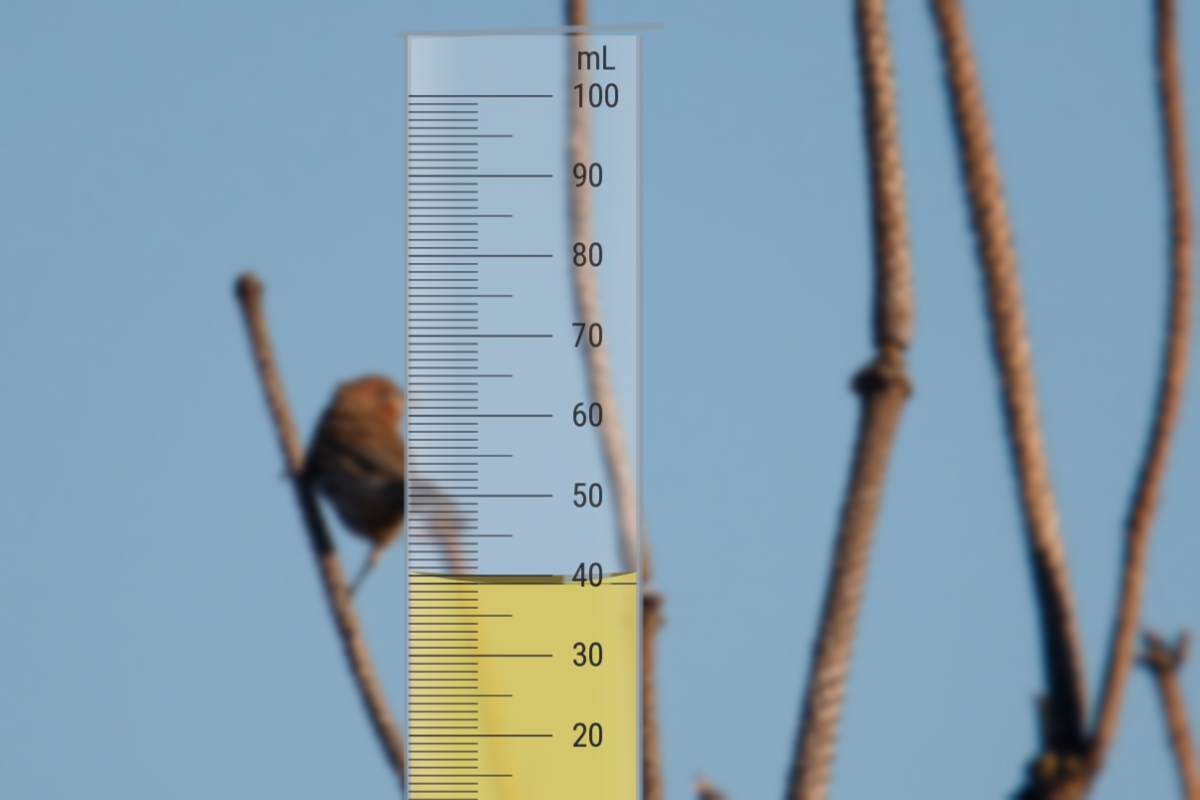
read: 39 mL
